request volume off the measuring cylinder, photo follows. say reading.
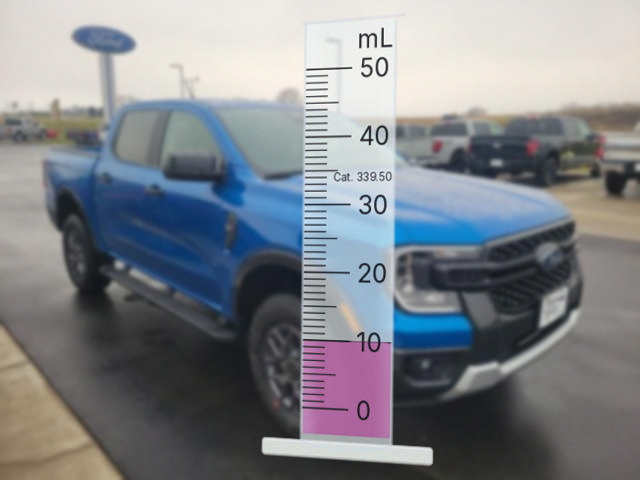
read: 10 mL
